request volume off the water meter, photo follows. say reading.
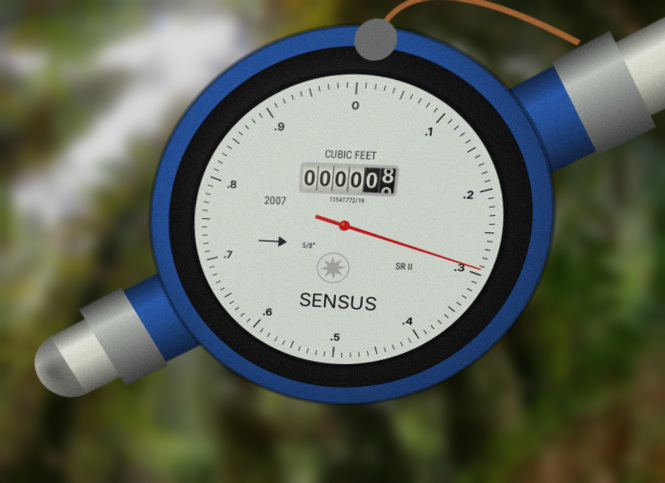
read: 8.29 ft³
